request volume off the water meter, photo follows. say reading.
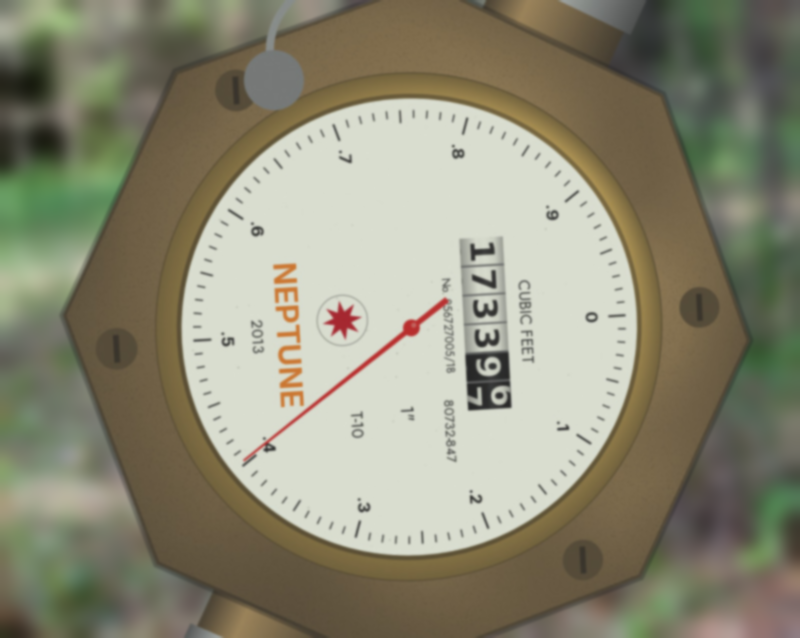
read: 173396.40 ft³
